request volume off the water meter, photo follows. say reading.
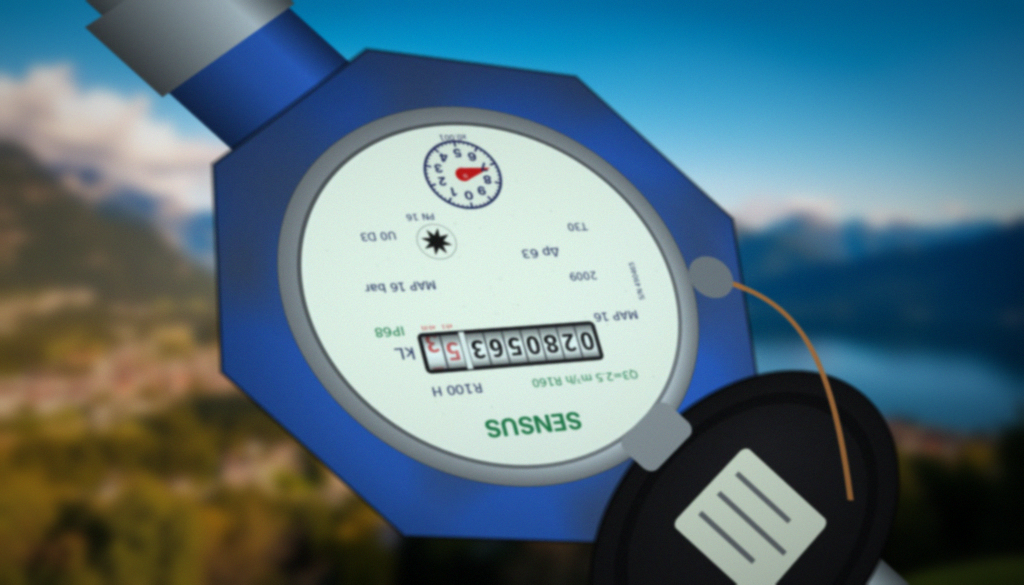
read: 280563.527 kL
